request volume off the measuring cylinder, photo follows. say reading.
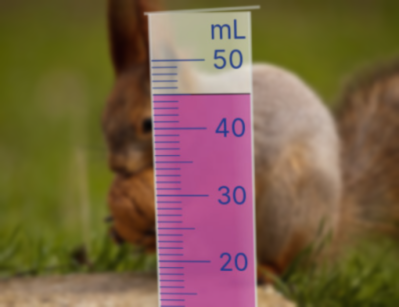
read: 45 mL
